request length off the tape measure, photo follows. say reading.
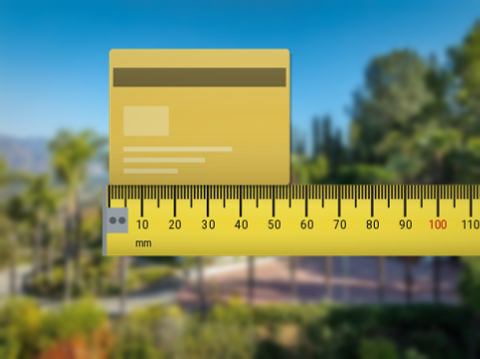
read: 55 mm
